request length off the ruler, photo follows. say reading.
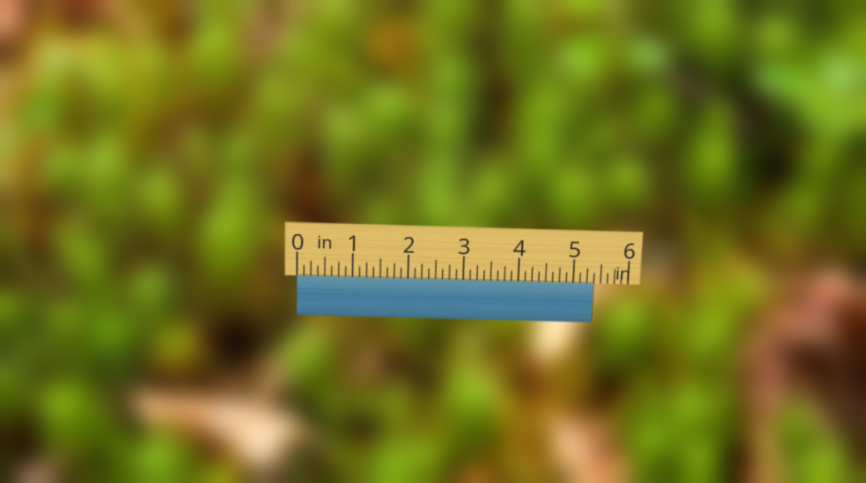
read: 5.375 in
